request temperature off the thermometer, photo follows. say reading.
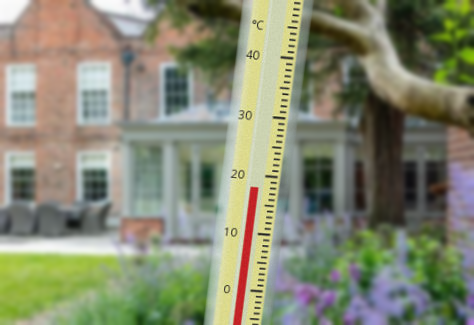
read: 18 °C
